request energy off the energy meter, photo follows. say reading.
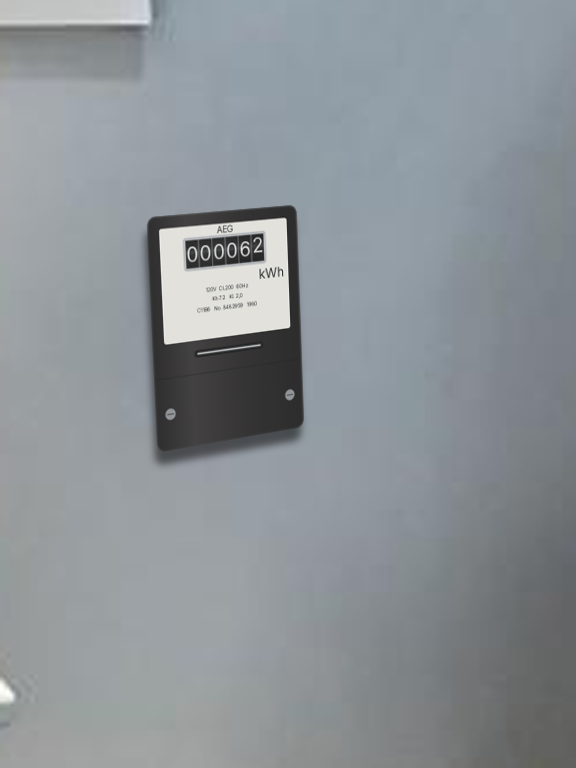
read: 62 kWh
